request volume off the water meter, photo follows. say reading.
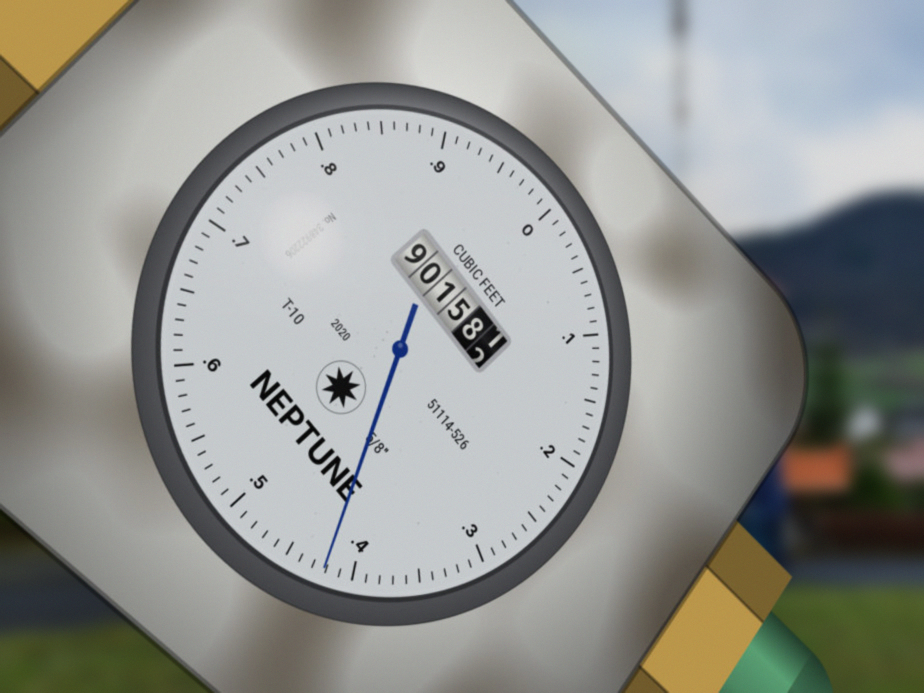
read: 901581.42 ft³
